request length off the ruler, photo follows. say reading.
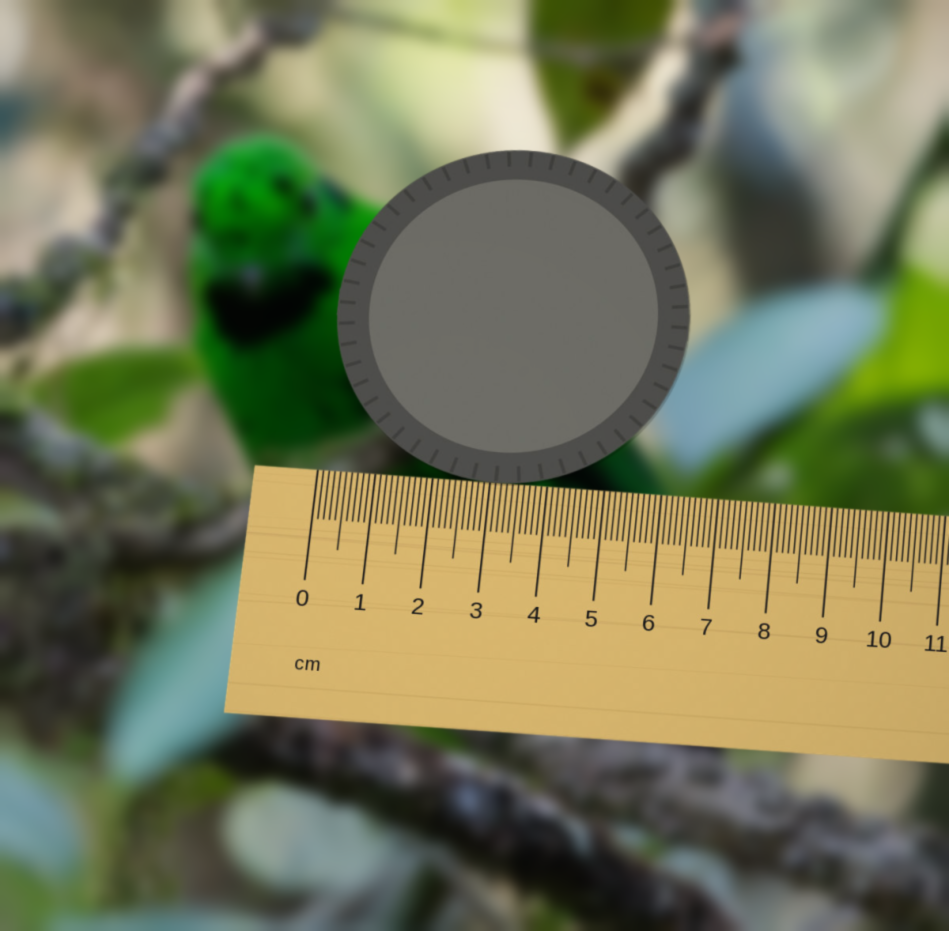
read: 6.2 cm
